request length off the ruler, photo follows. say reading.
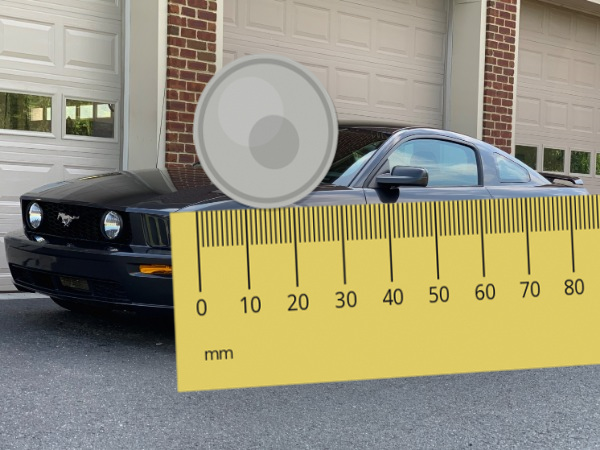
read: 30 mm
